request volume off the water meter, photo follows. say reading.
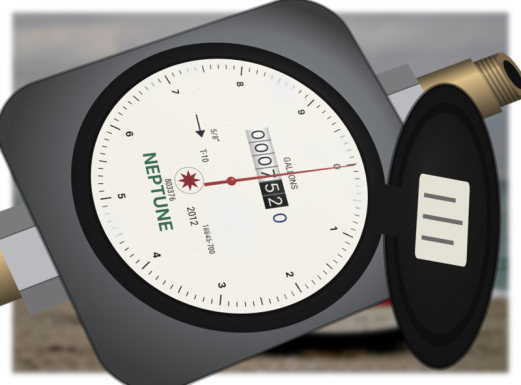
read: 7520.0 gal
